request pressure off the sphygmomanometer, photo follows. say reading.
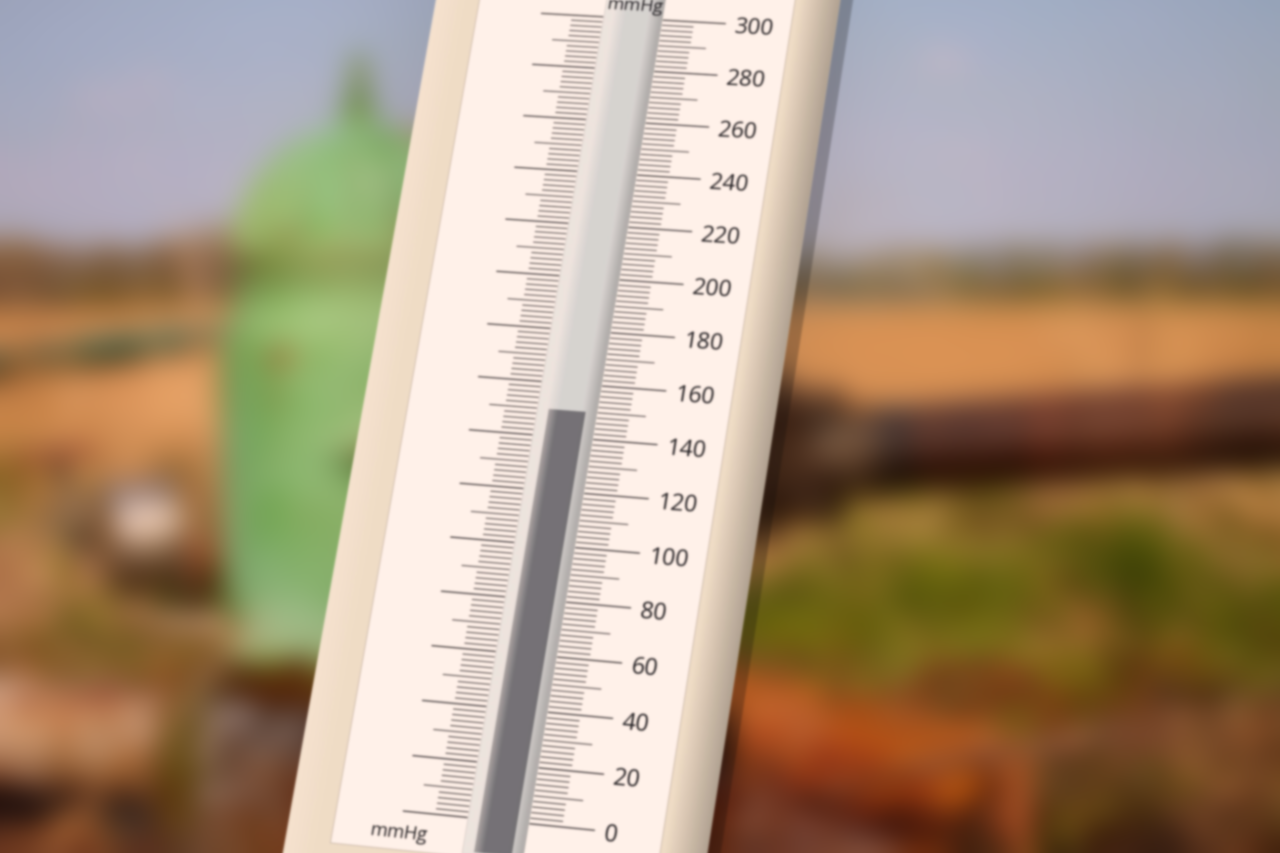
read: 150 mmHg
